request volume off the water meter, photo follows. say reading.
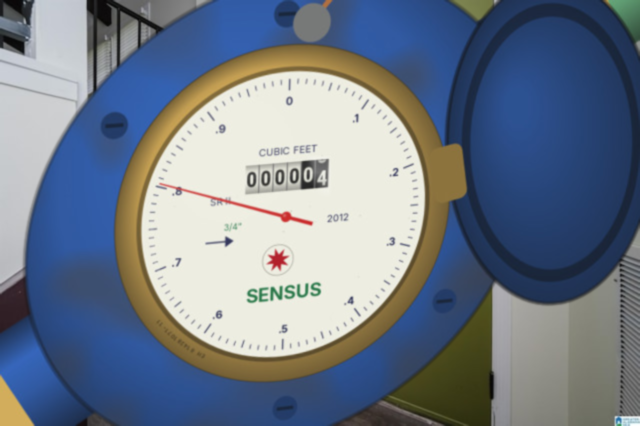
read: 3.80 ft³
